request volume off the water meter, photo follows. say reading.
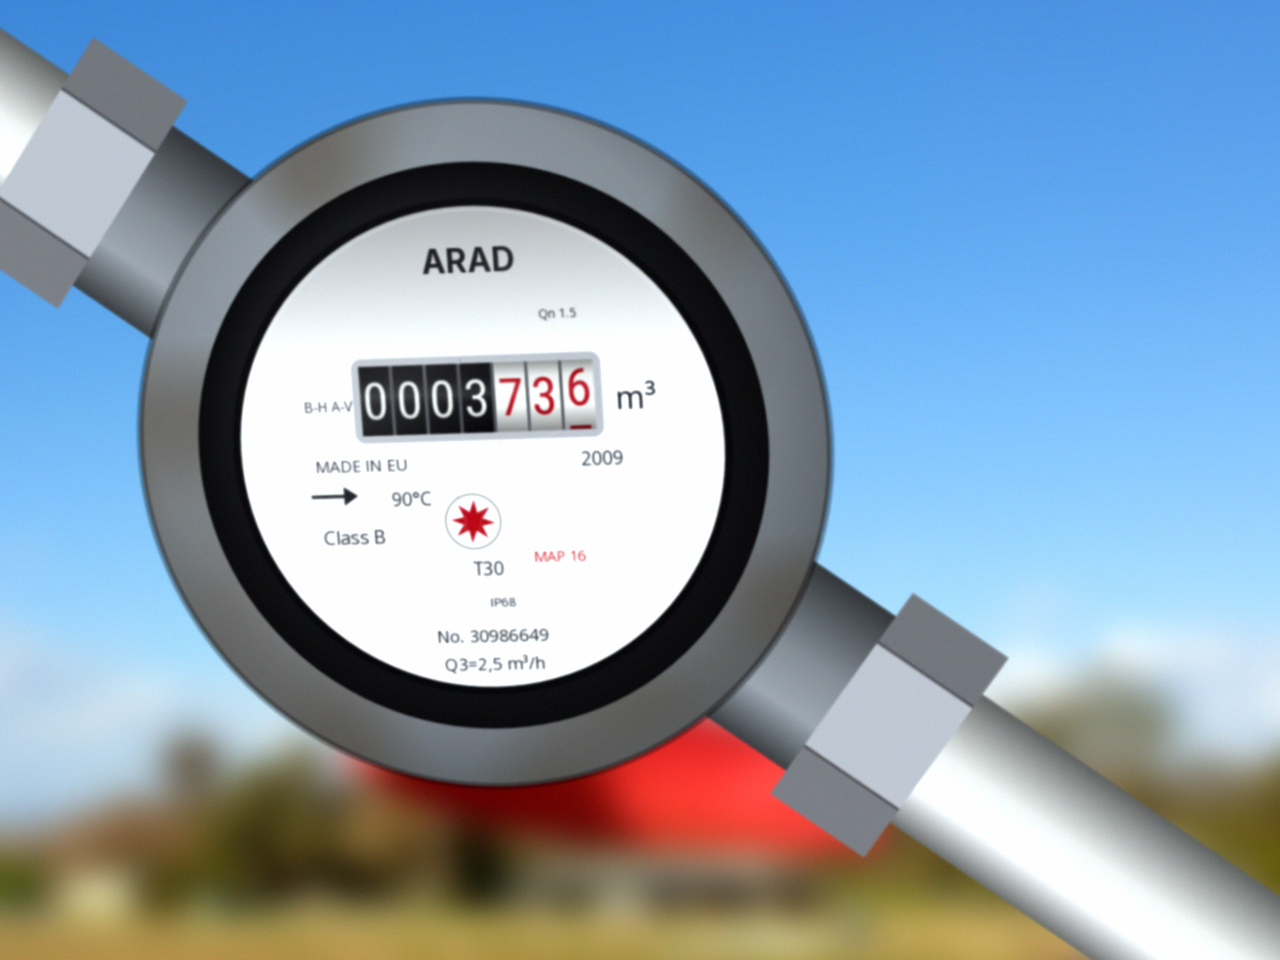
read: 3.736 m³
